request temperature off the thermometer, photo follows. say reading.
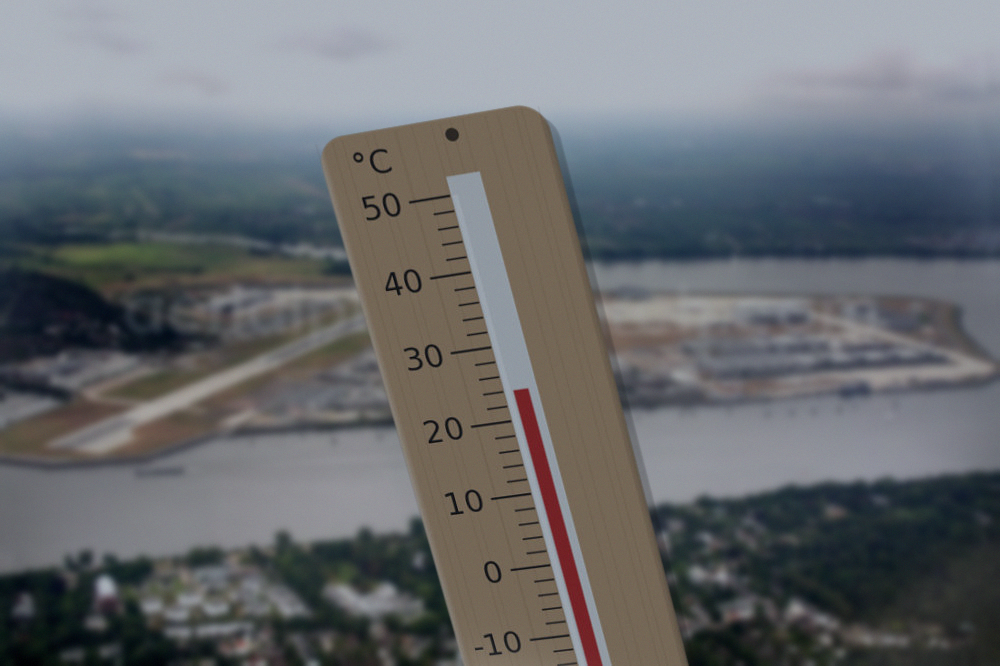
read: 24 °C
